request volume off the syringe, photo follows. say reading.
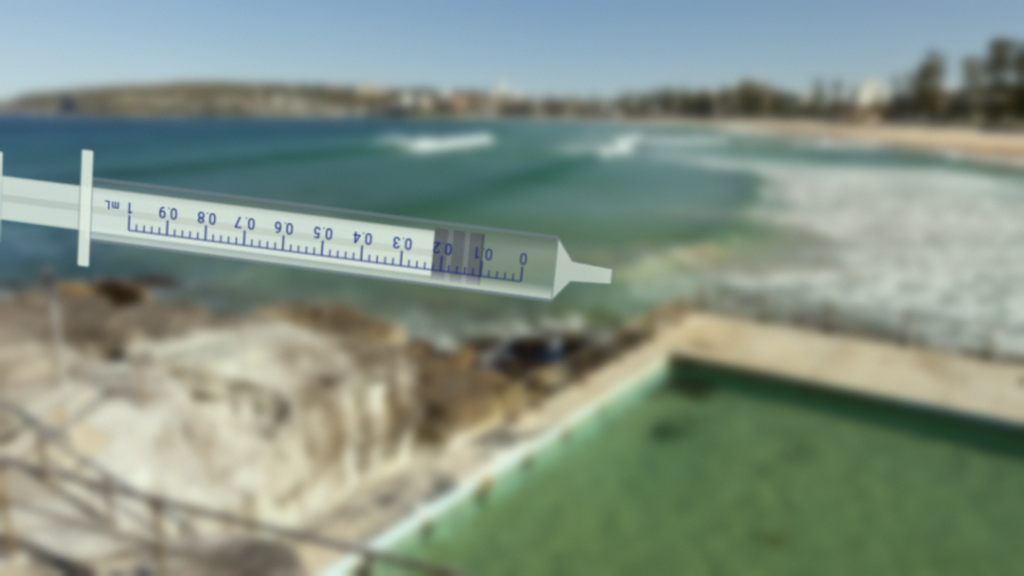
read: 0.1 mL
